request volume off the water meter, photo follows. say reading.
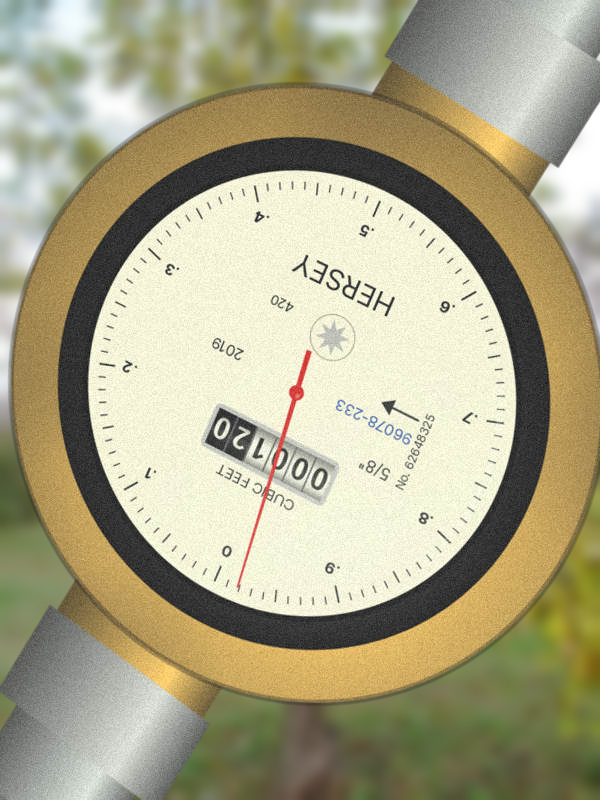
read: 119.98 ft³
